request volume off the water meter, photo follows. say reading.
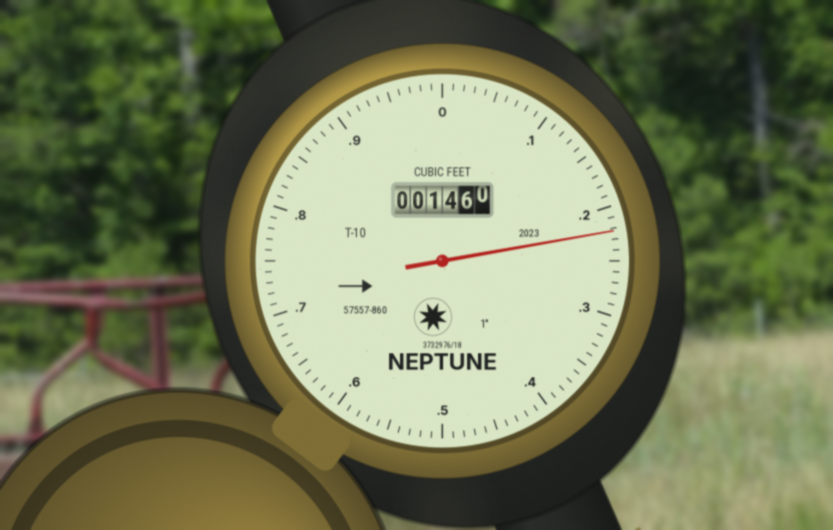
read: 1460.22 ft³
